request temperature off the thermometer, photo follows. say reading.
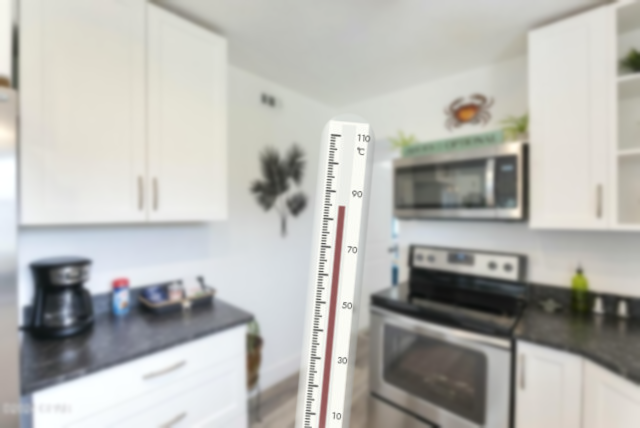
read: 85 °C
